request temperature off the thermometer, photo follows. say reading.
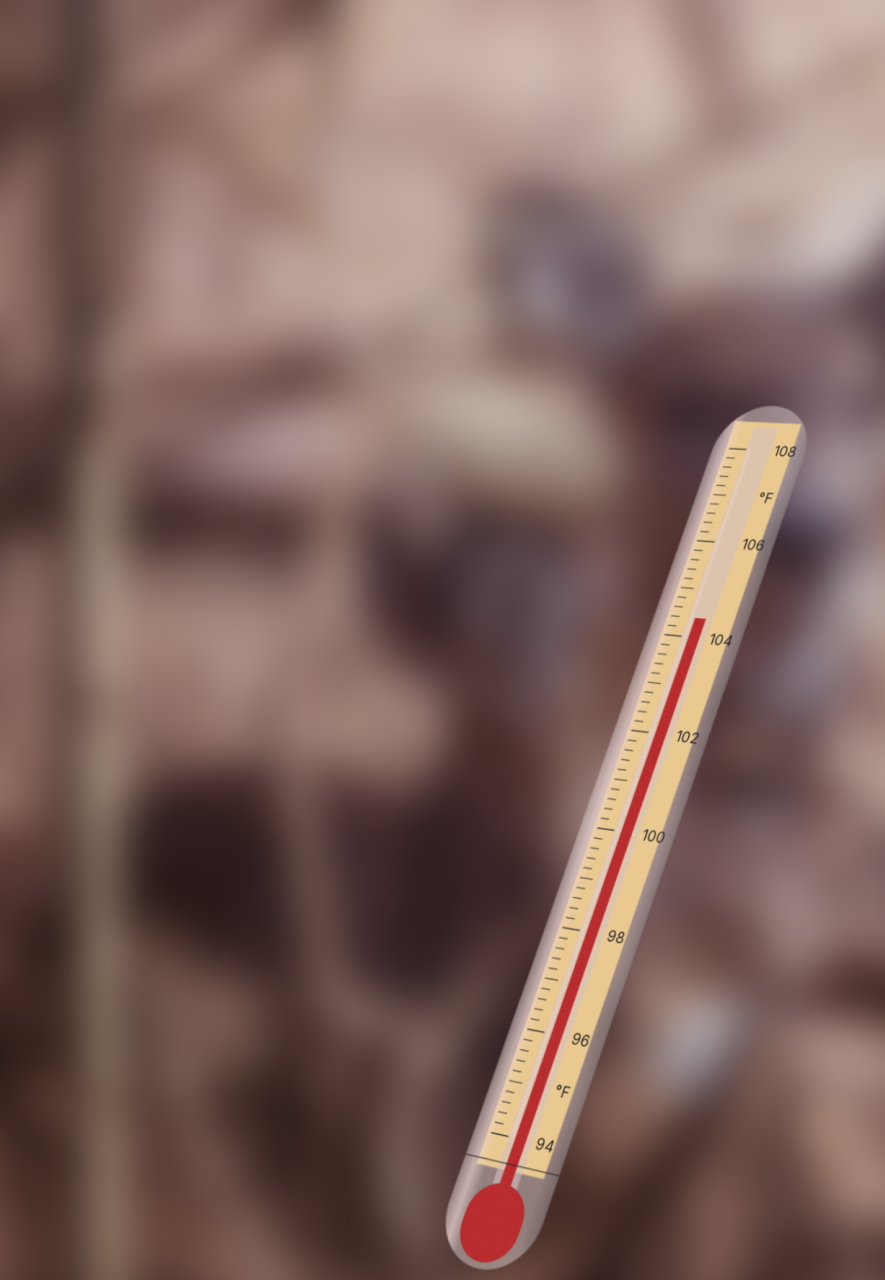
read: 104.4 °F
